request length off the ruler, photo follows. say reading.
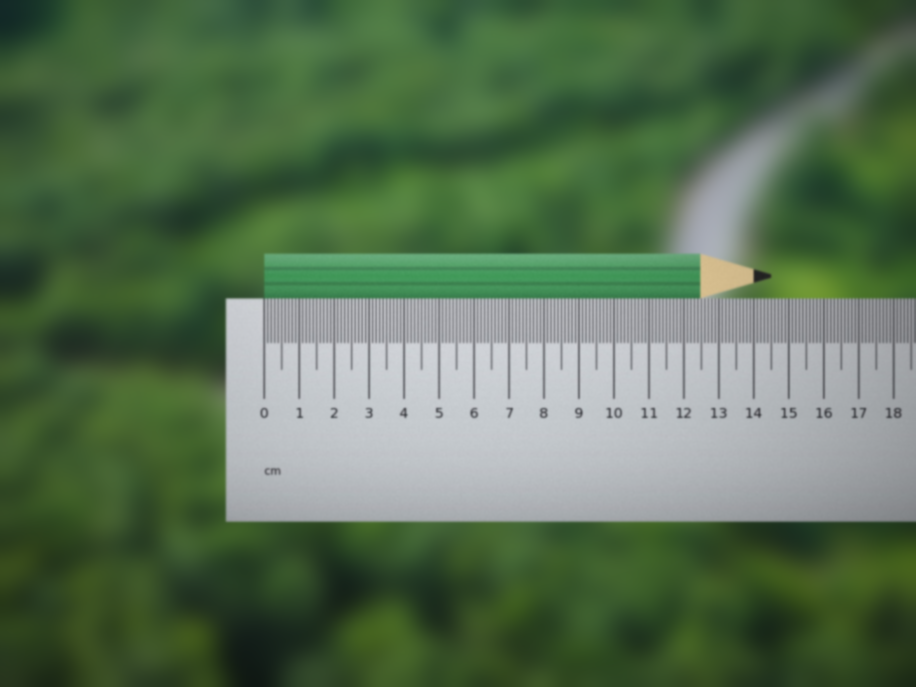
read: 14.5 cm
